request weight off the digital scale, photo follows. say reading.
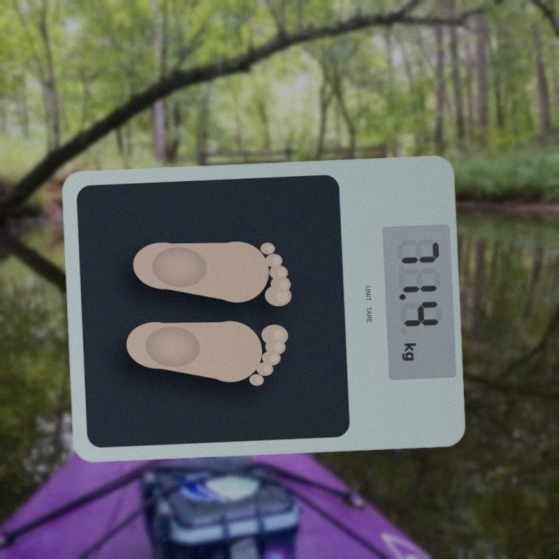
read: 71.4 kg
